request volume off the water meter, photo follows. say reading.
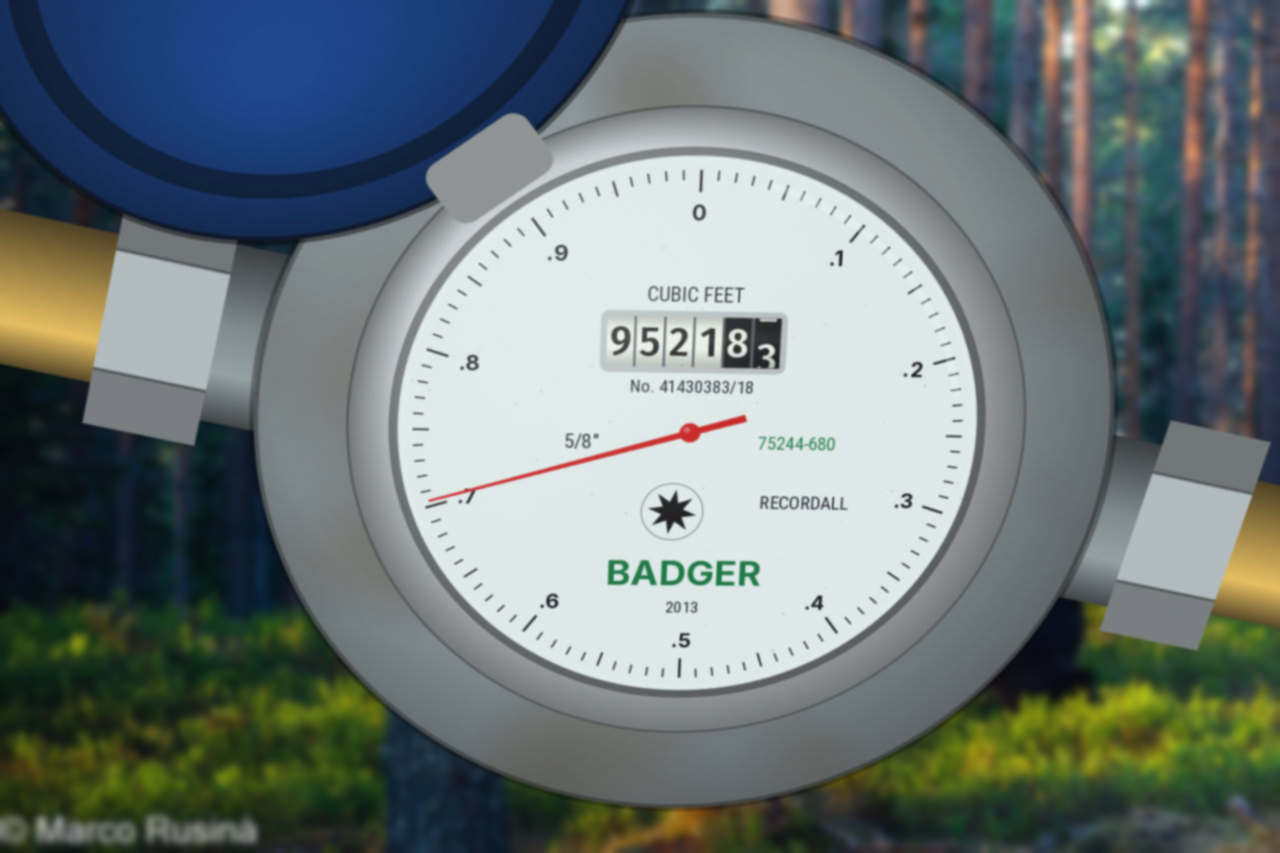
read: 952182.70 ft³
